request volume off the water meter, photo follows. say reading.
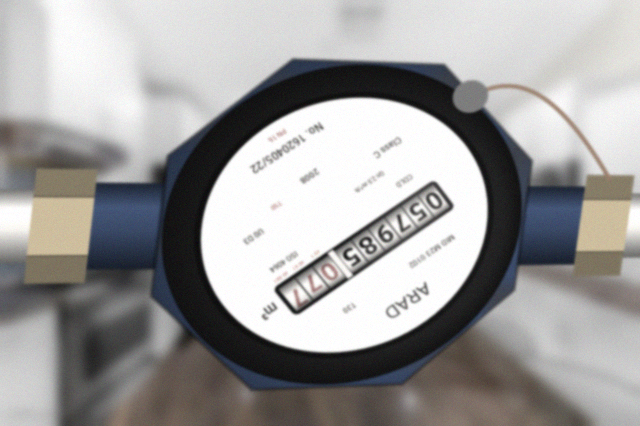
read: 57985.077 m³
